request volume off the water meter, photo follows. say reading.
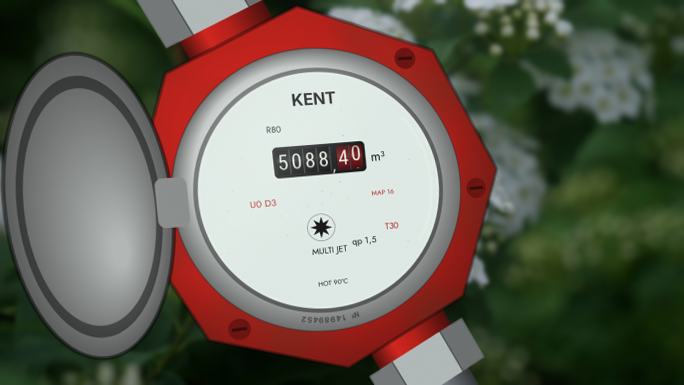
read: 5088.40 m³
